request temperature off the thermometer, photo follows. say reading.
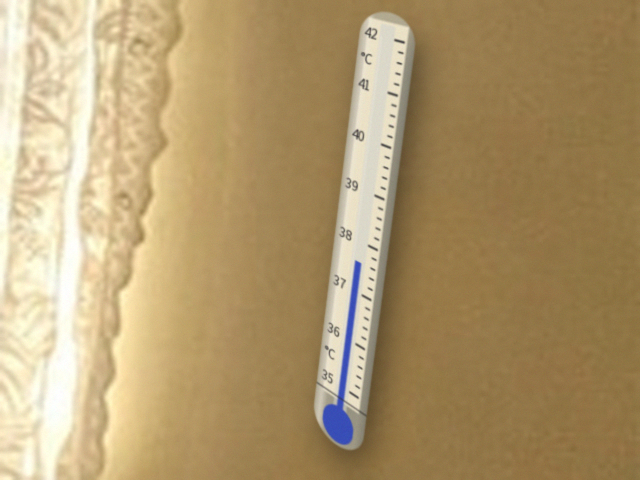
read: 37.6 °C
